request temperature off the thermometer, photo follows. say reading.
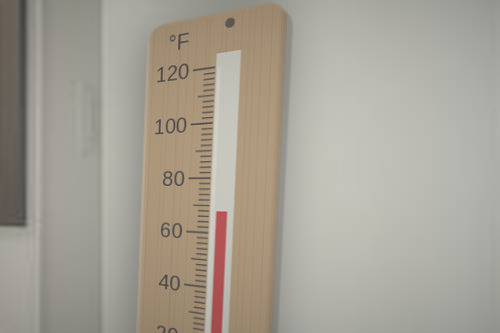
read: 68 °F
